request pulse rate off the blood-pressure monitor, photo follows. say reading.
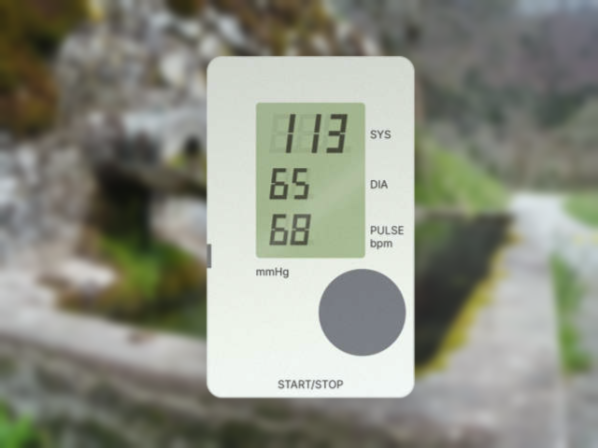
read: 68 bpm
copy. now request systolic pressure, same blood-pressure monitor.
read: 113 mmHg
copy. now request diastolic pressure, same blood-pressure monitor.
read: 65 mmHg
